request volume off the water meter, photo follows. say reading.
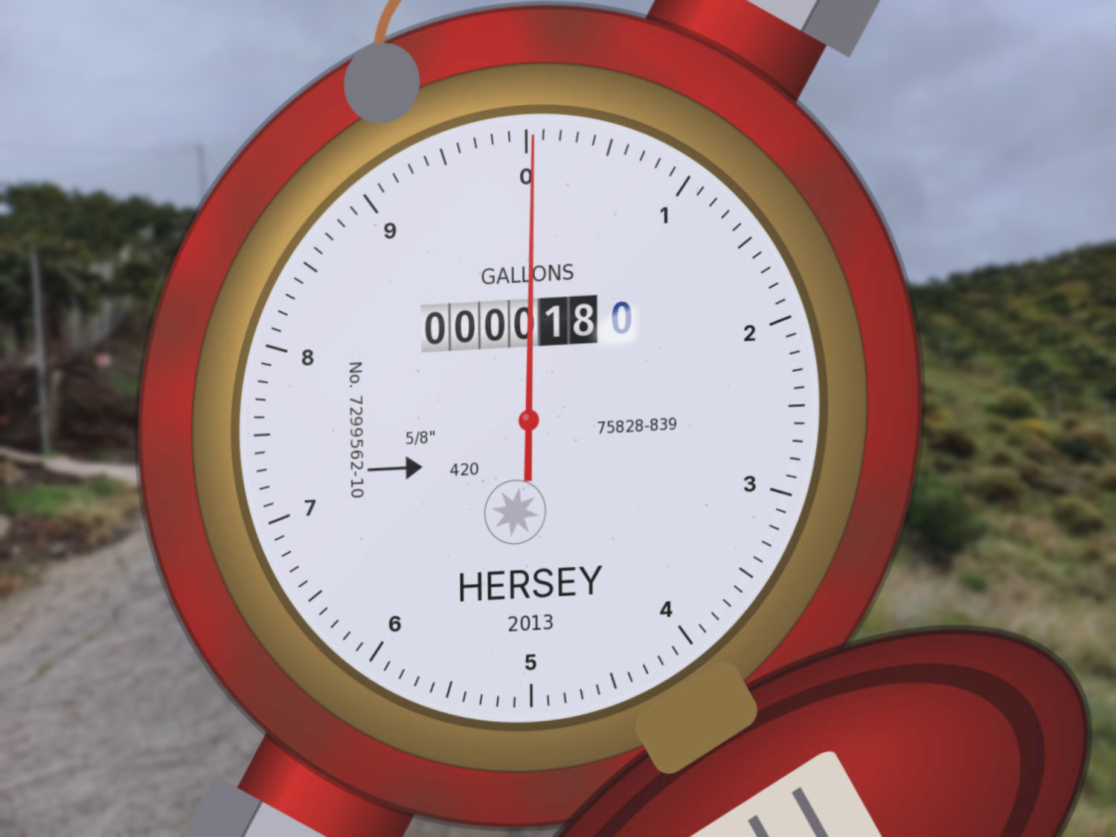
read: 180.0 gal
